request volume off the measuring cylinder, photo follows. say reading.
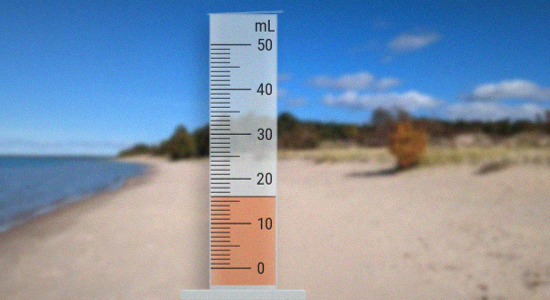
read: 16 mL
